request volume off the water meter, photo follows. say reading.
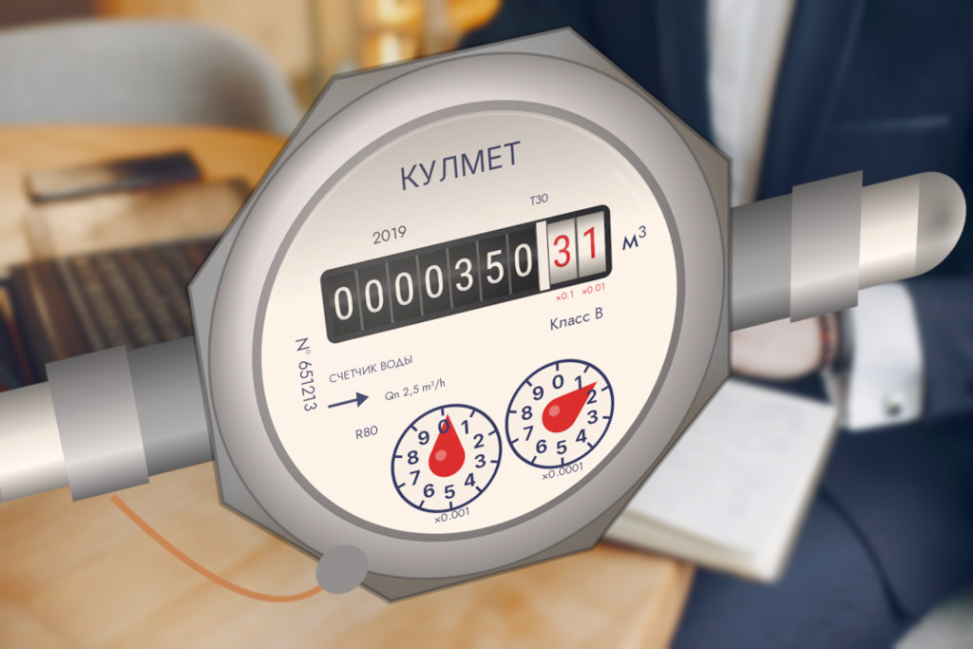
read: 350.3101 m³
